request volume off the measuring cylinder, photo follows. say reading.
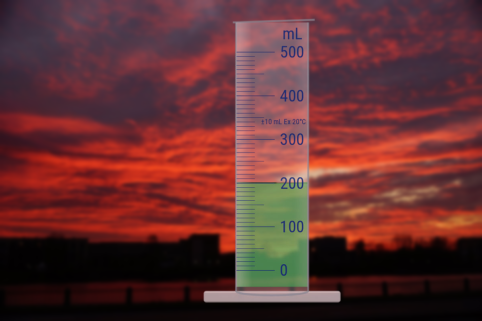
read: 200 mL
